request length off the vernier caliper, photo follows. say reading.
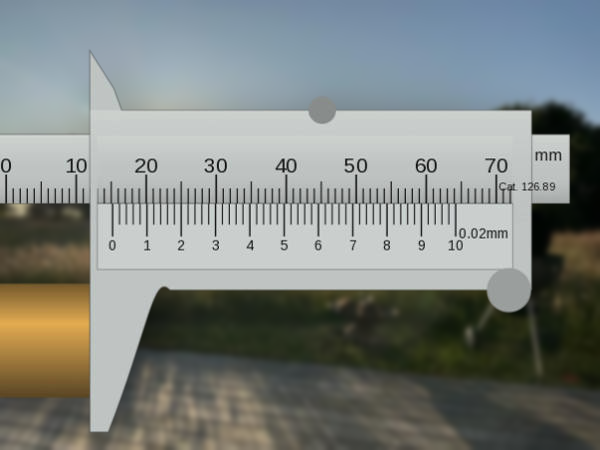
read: 15.2 mm
